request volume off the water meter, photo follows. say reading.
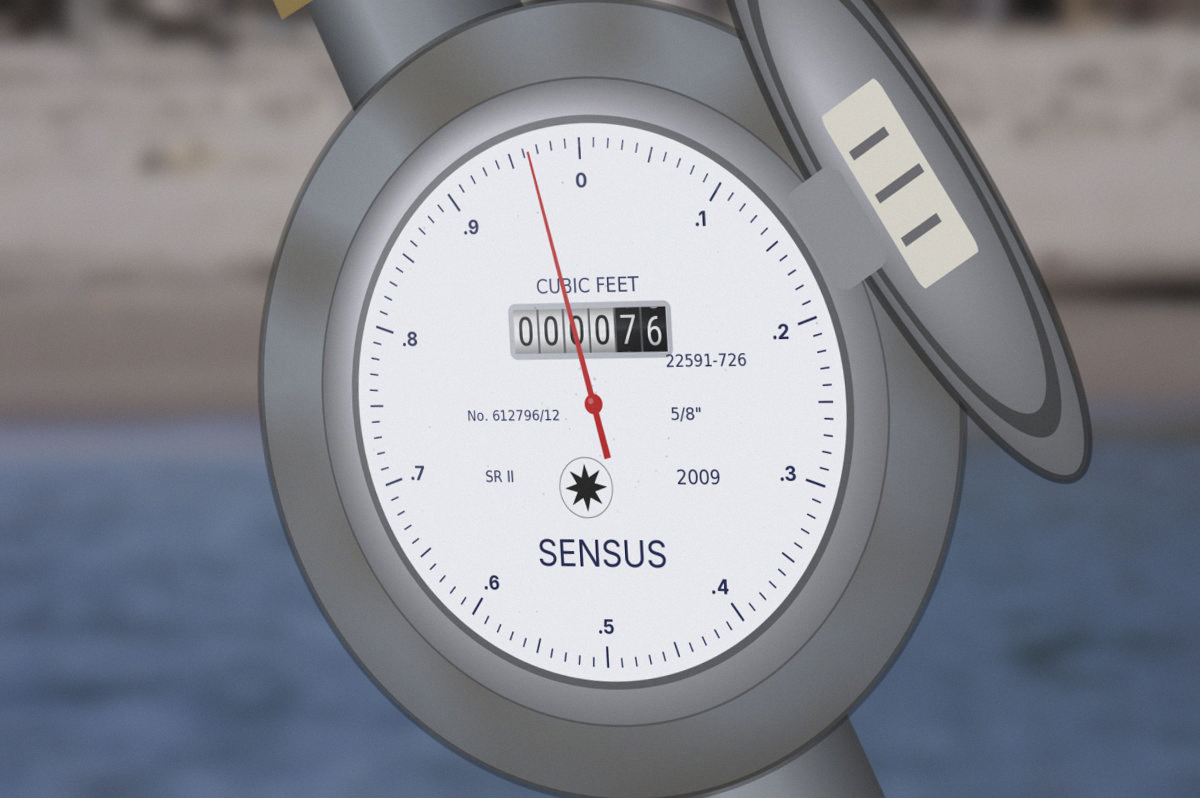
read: 75.96 ft³
